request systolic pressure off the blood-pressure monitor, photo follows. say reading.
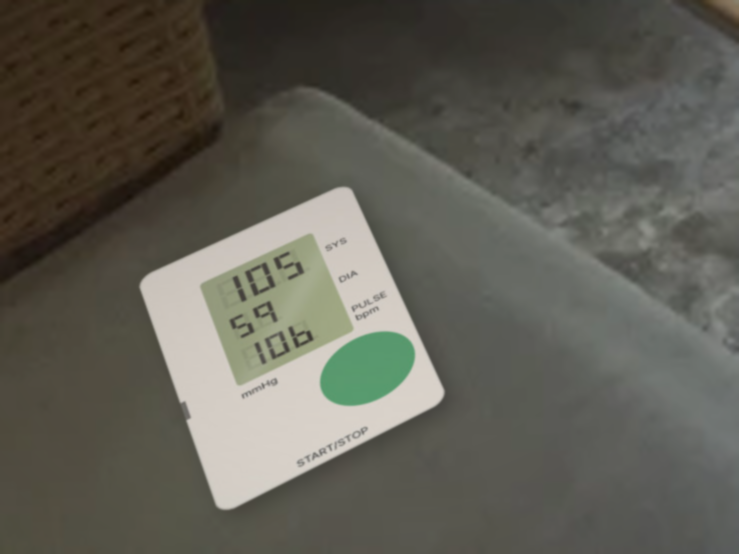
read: 105 mmHg
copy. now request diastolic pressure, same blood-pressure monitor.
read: 59 mmHg
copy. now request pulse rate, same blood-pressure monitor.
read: 106 bpm
